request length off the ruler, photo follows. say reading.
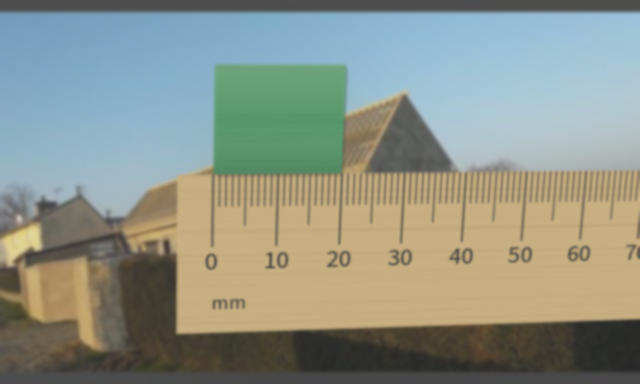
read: 20 mm
